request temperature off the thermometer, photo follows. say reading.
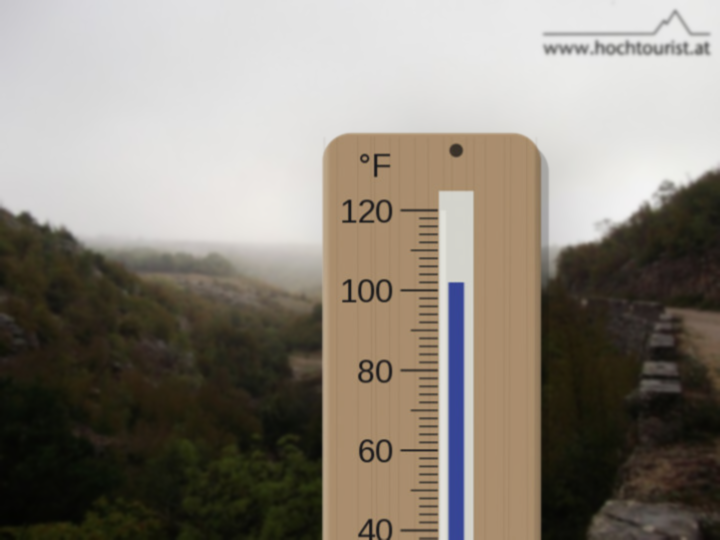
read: 102 °F
